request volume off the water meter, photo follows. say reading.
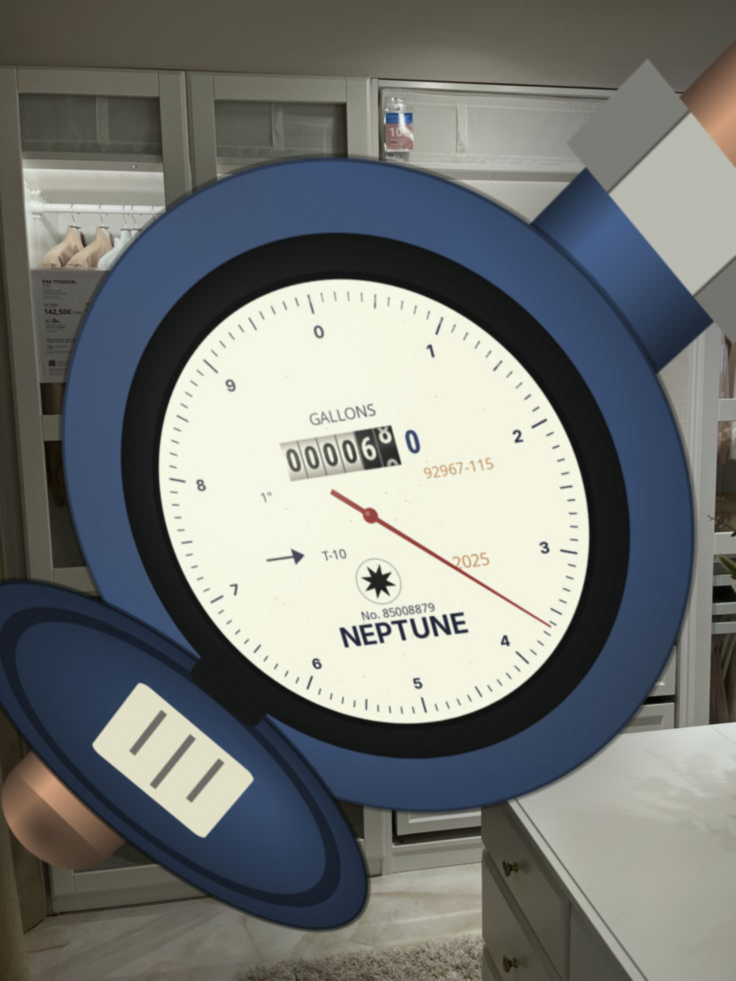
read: 683.6 gal
